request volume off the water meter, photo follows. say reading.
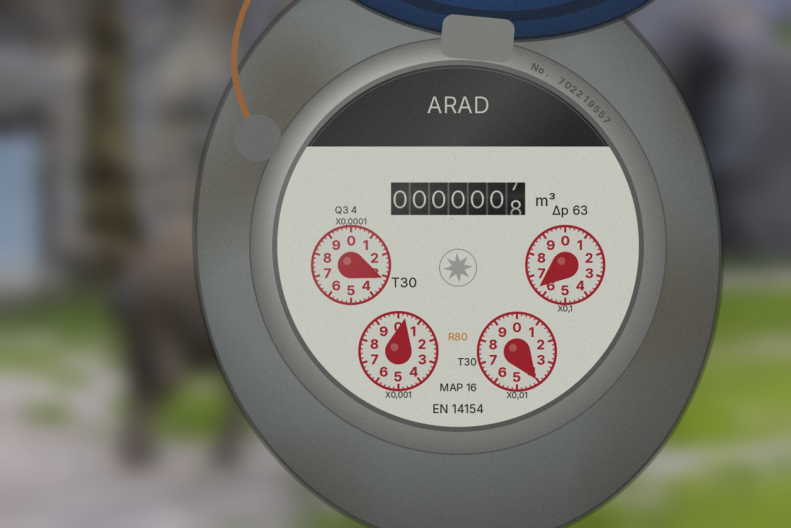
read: 7.6403 m³
